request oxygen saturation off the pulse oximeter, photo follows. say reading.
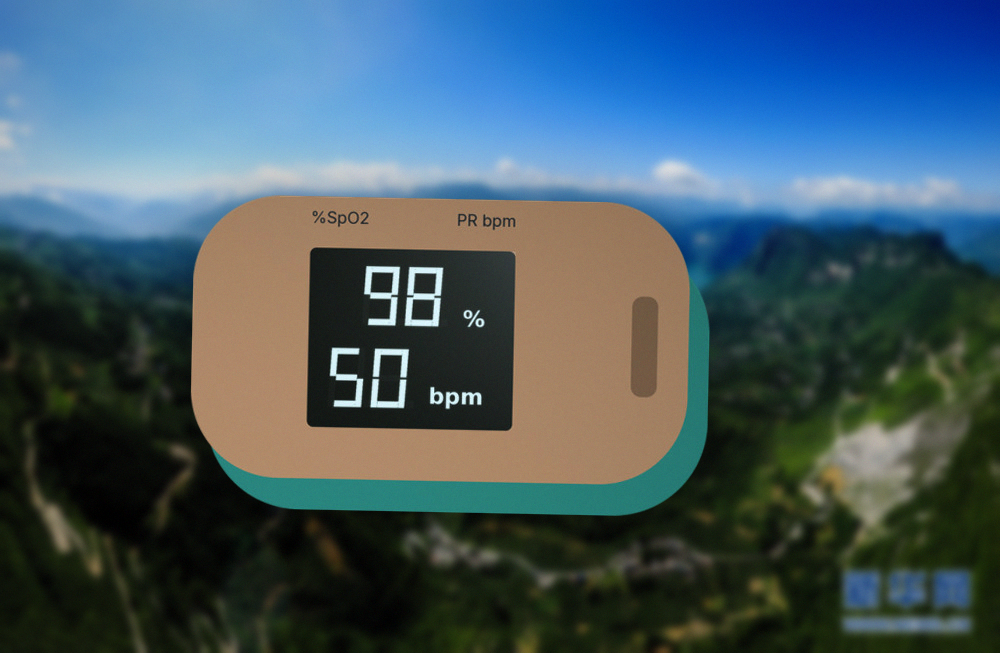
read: 98 %
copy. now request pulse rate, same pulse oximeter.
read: 50 bpm
